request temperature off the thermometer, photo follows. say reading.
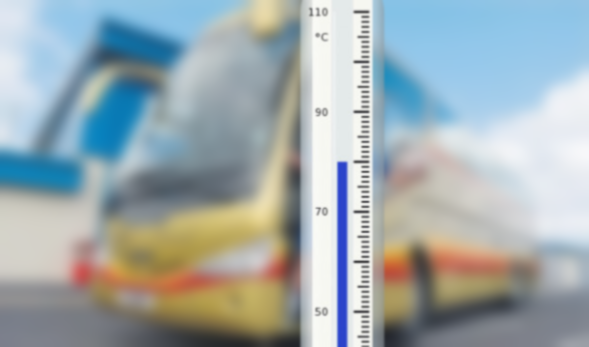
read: 80 °C
